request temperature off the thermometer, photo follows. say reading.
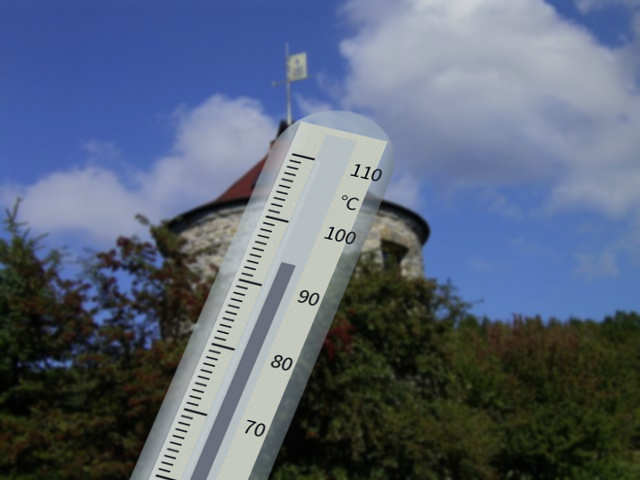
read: 94 °C
